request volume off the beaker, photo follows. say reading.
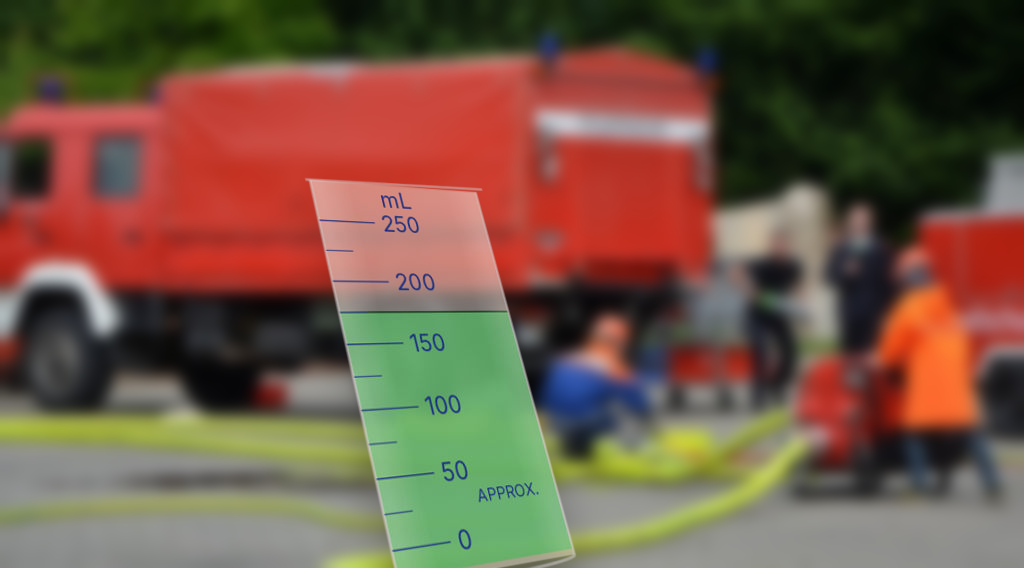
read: 175 mL
